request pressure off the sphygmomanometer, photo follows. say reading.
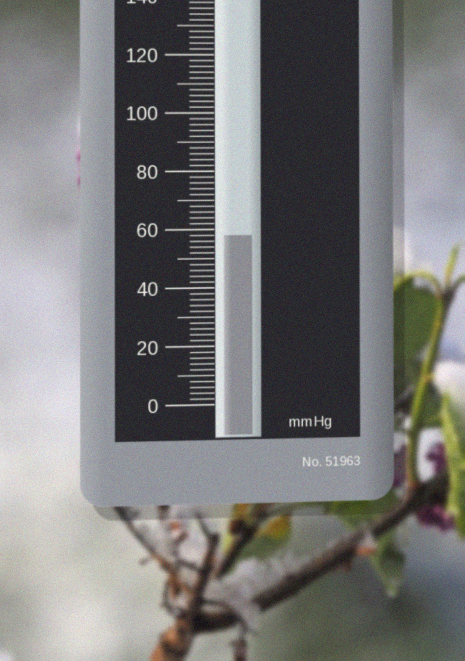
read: 58 mmHg
